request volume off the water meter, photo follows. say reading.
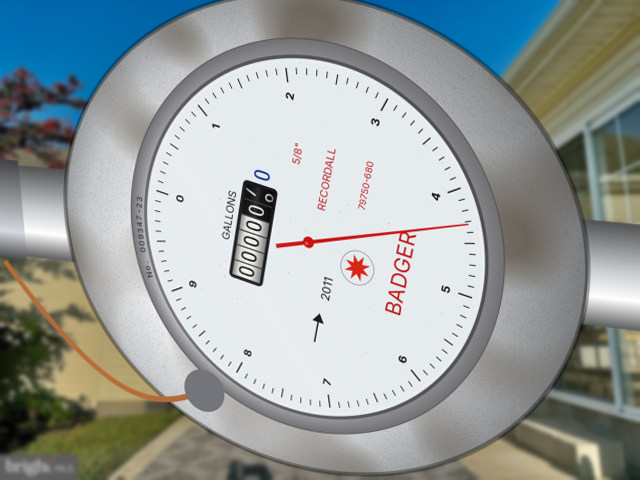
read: 74.3 gal
